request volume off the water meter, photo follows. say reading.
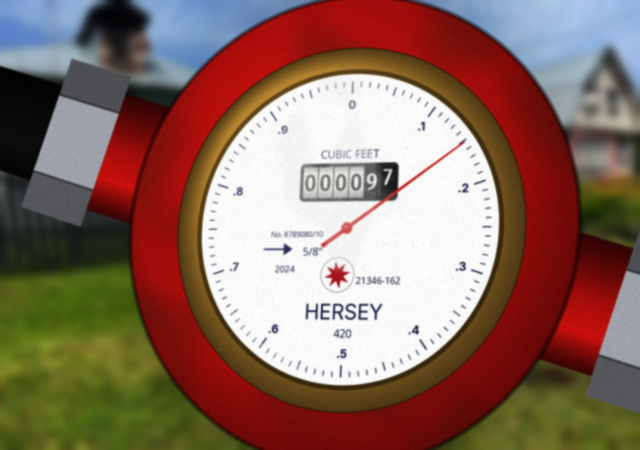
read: 97.15 ft³
